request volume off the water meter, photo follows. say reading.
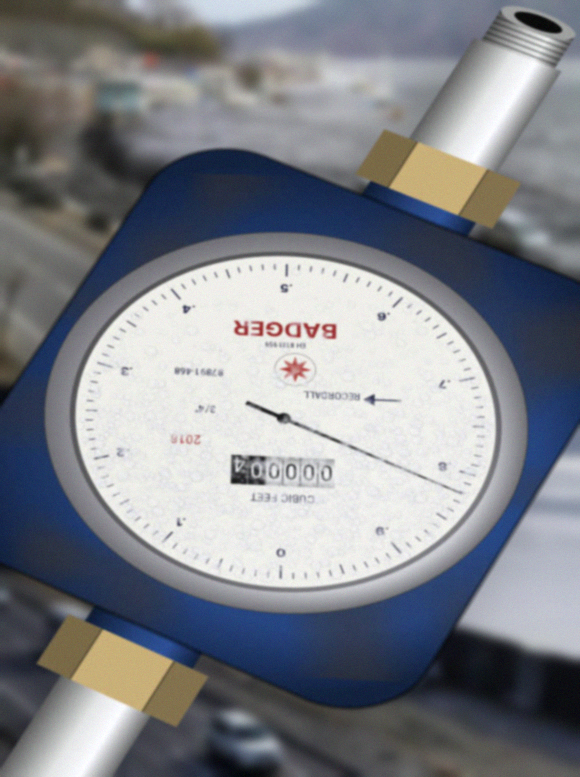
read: 3.82 ft³
